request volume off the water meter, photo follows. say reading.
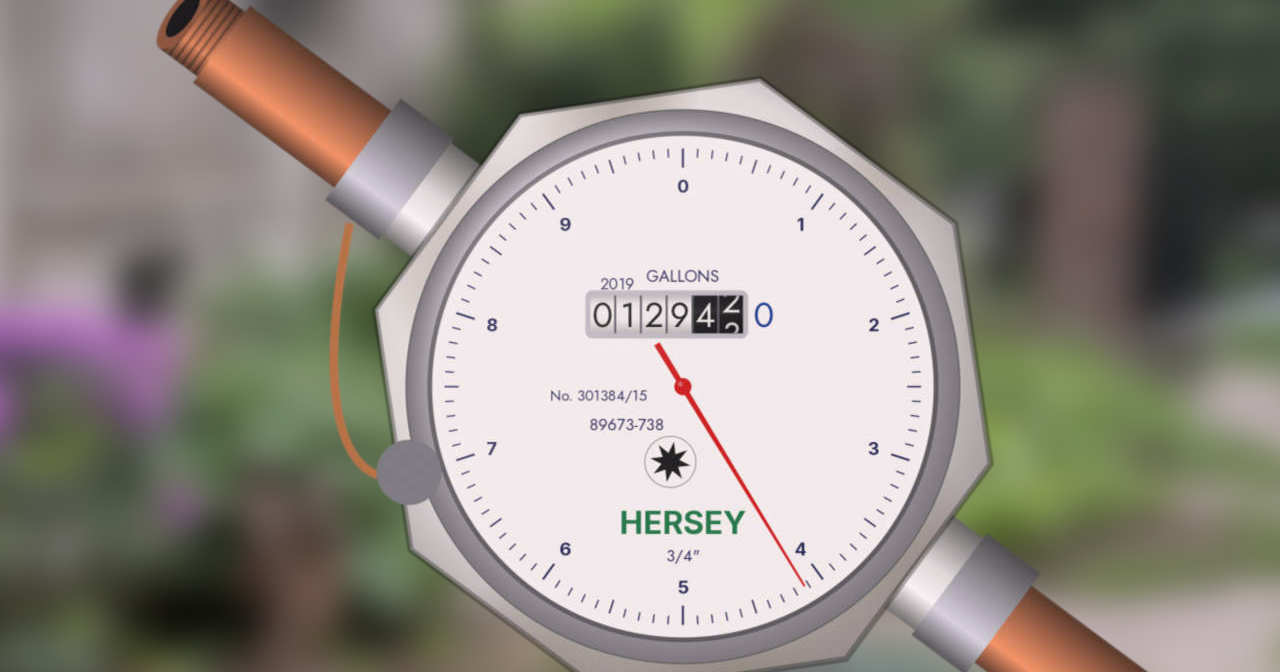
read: 129424.1 gal
